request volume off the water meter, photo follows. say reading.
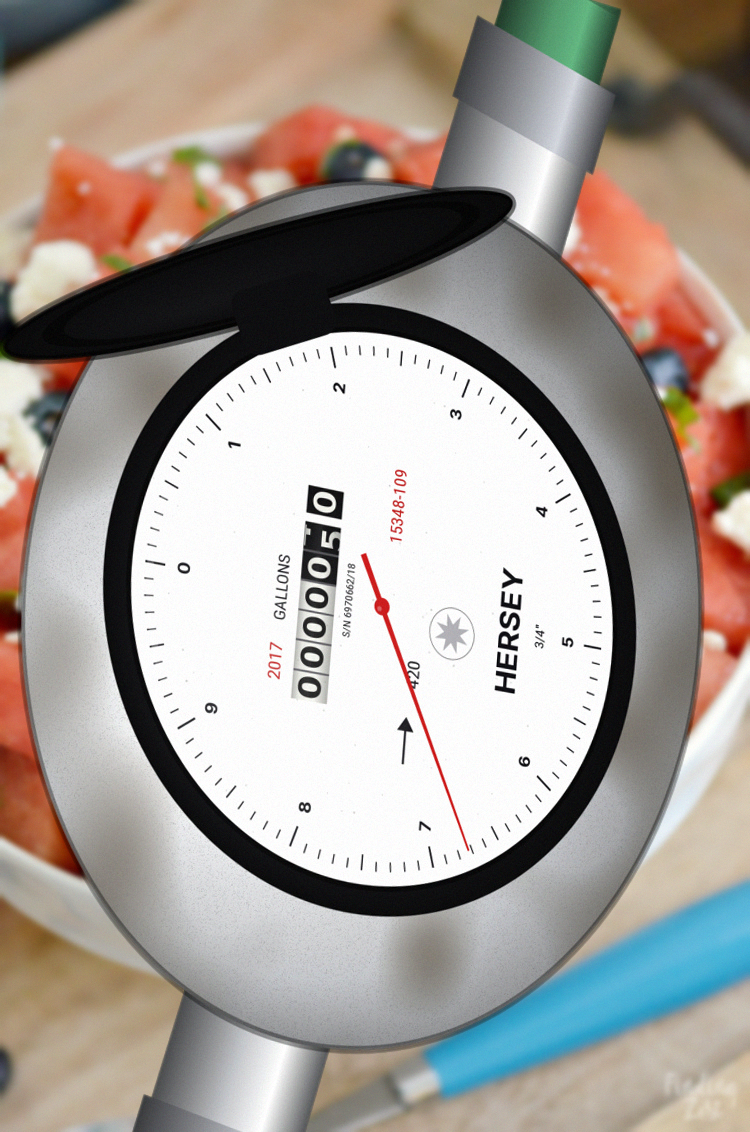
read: 46.7 gal
